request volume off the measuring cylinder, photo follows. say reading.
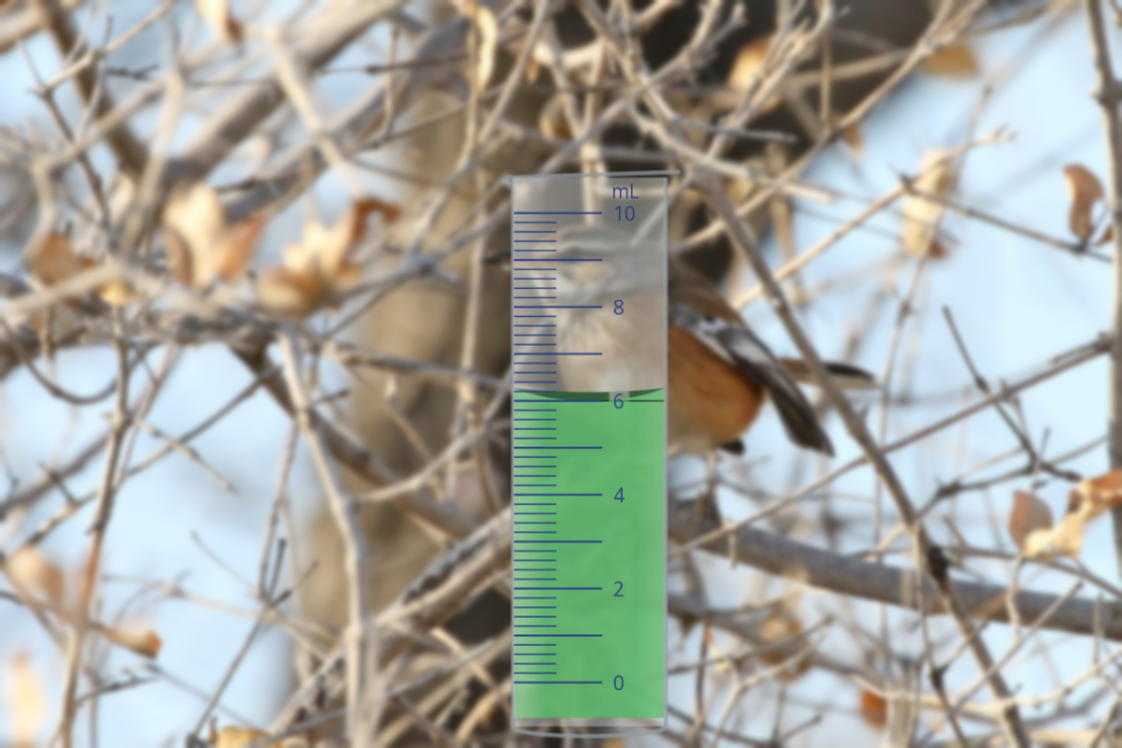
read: 6 mL
